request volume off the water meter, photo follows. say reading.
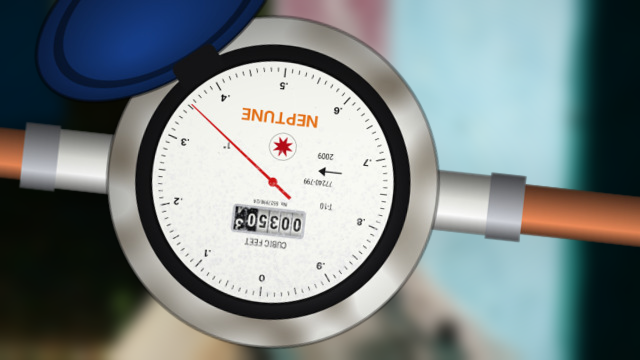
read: 3503.35 ft³
